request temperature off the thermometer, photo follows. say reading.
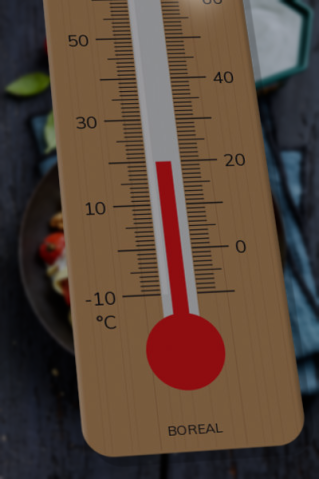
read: 20 °C
